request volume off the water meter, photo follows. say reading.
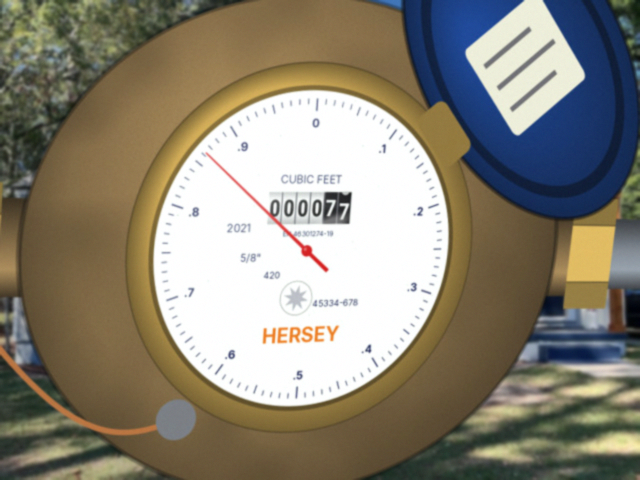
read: 76.86 ft³
